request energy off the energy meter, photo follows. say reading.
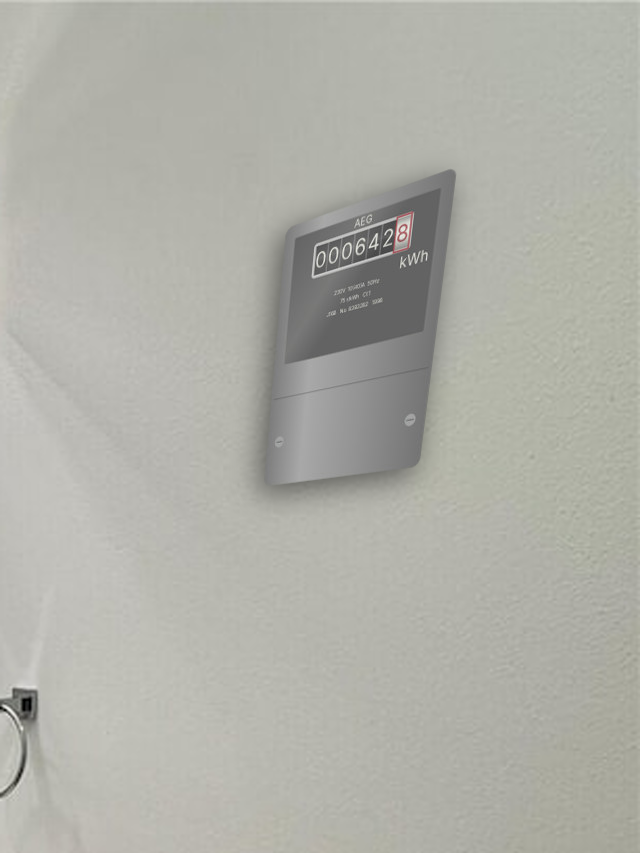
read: 642.8 kWh
